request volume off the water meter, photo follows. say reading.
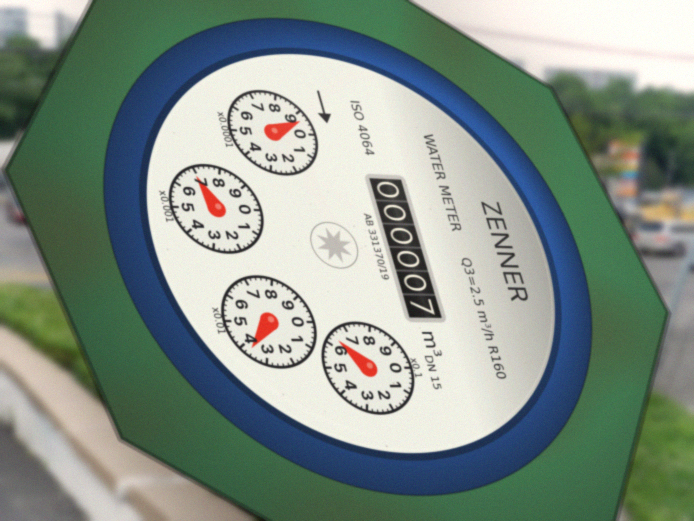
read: 7.6369 m³
